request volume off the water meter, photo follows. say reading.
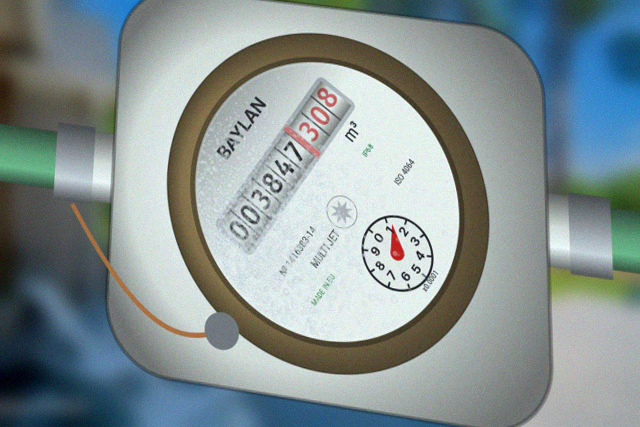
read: 3847.3081 m³
